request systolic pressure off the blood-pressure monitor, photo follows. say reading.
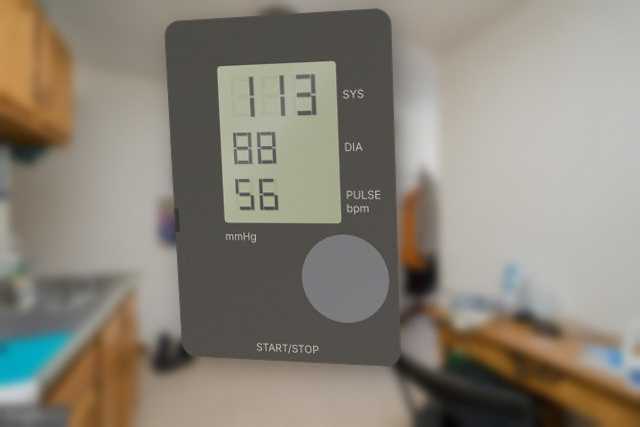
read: 113 mmHg
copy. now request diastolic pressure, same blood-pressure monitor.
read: 88 mmHg
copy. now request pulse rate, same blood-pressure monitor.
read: 56 bpm
